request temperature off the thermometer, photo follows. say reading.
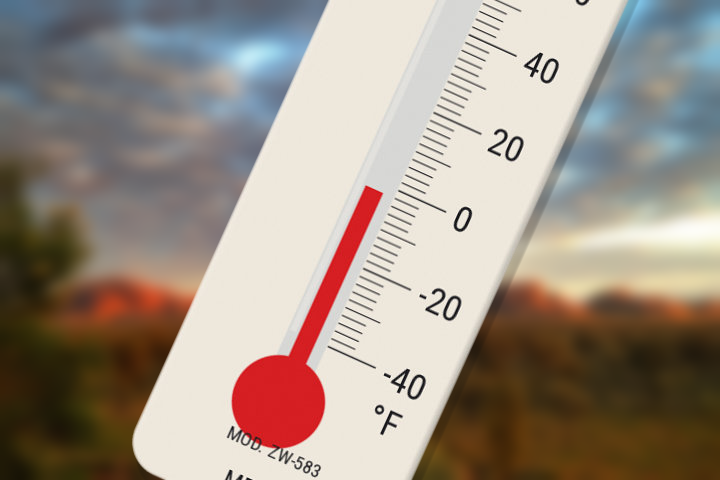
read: -2 °F
